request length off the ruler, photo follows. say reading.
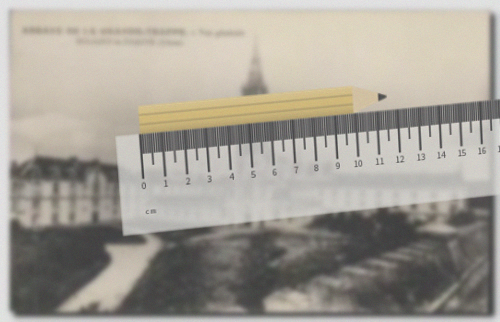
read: 11.5 cm
